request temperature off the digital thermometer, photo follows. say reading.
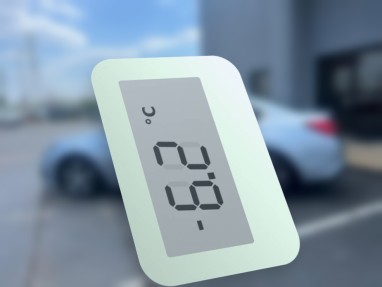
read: -6.2 °C
